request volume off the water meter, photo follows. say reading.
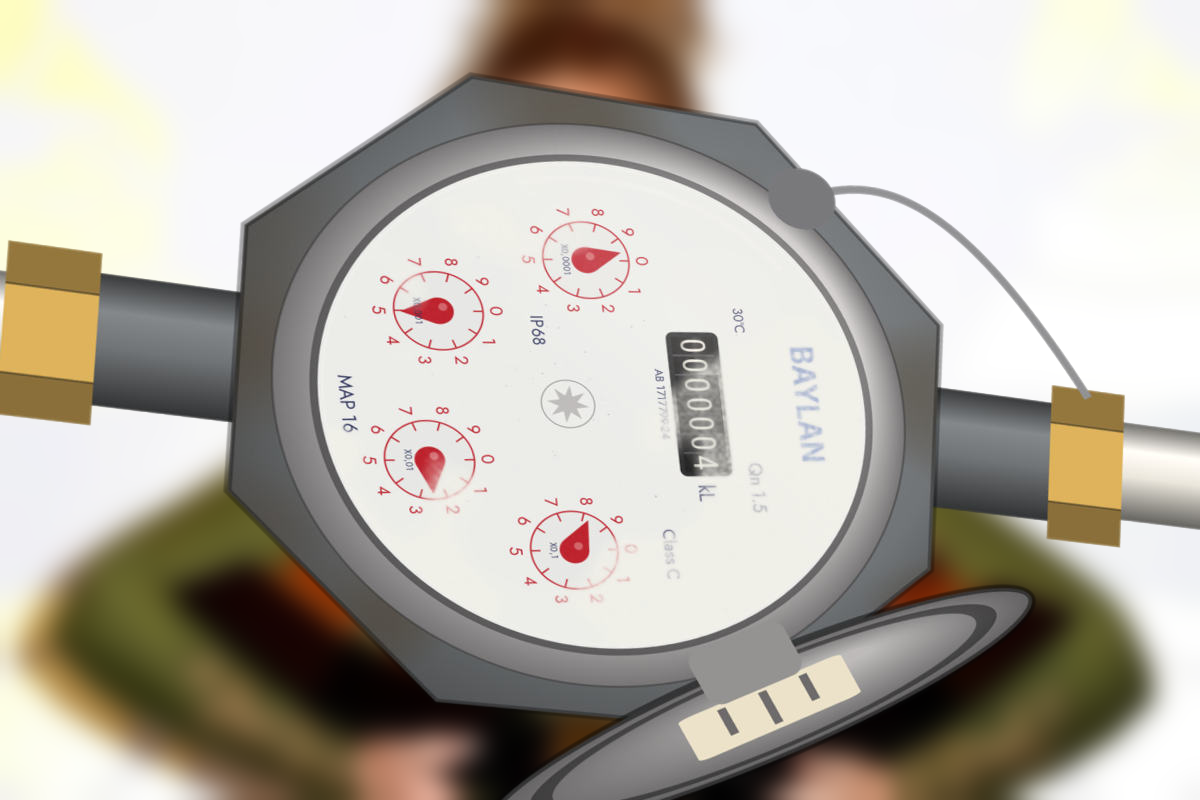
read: 4.8249 kL
